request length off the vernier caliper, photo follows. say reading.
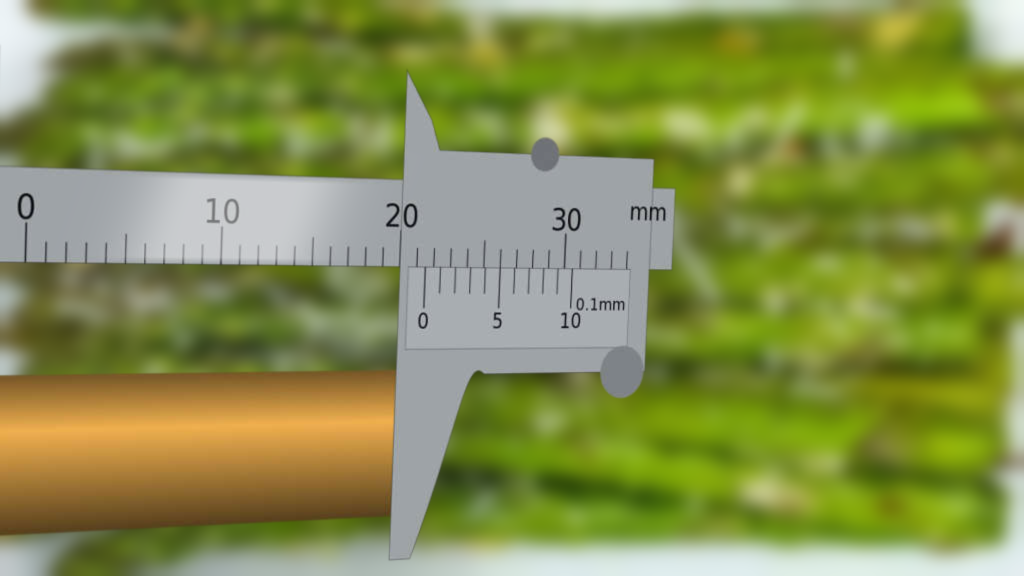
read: 21.5 mm
